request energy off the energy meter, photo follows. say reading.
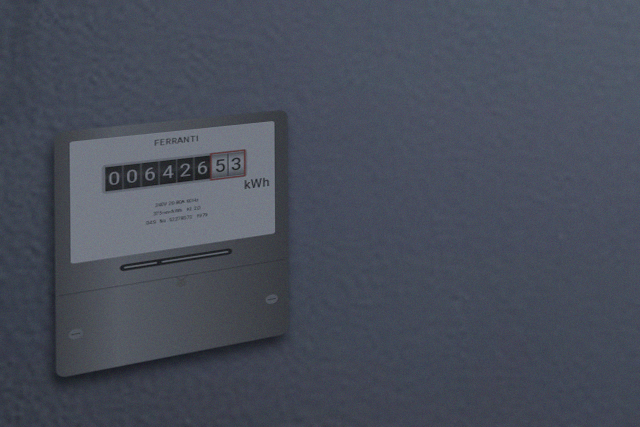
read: 6426.53 kWh
